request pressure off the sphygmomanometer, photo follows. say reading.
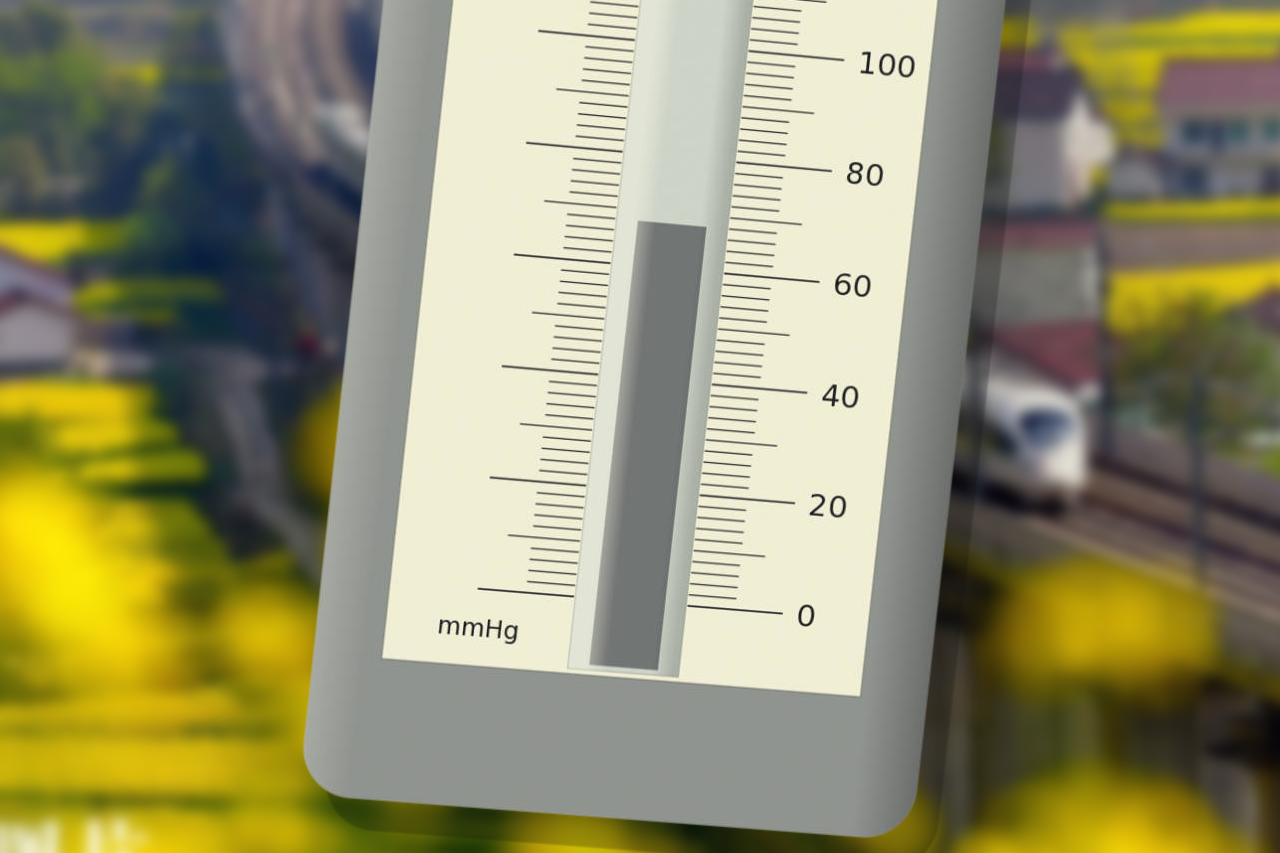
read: 68 mmHg
